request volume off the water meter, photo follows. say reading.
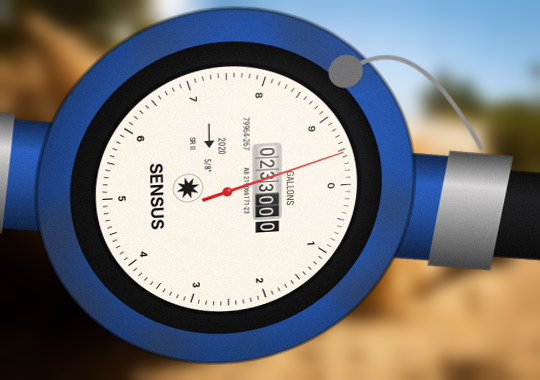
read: 232999.5 gal
